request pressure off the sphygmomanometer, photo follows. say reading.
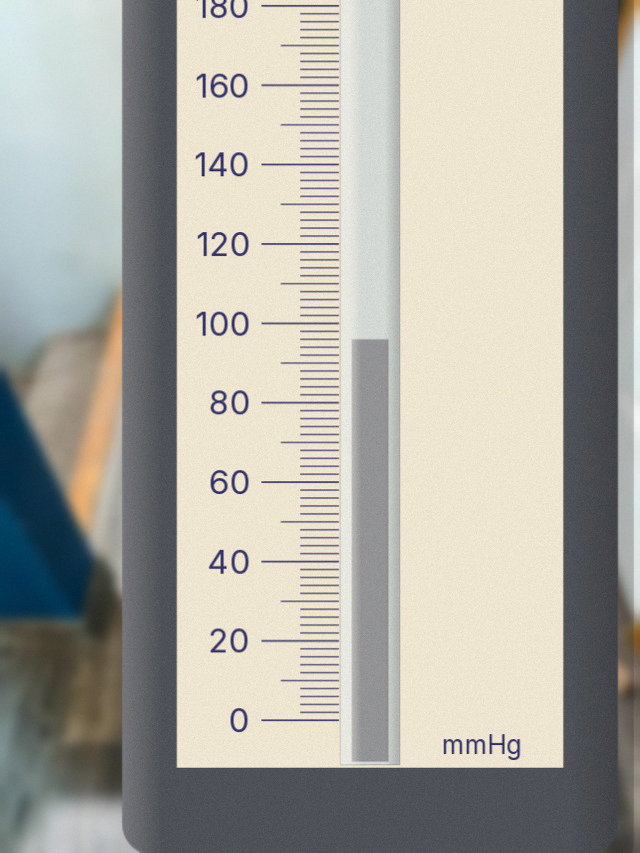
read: 96 mmHg
